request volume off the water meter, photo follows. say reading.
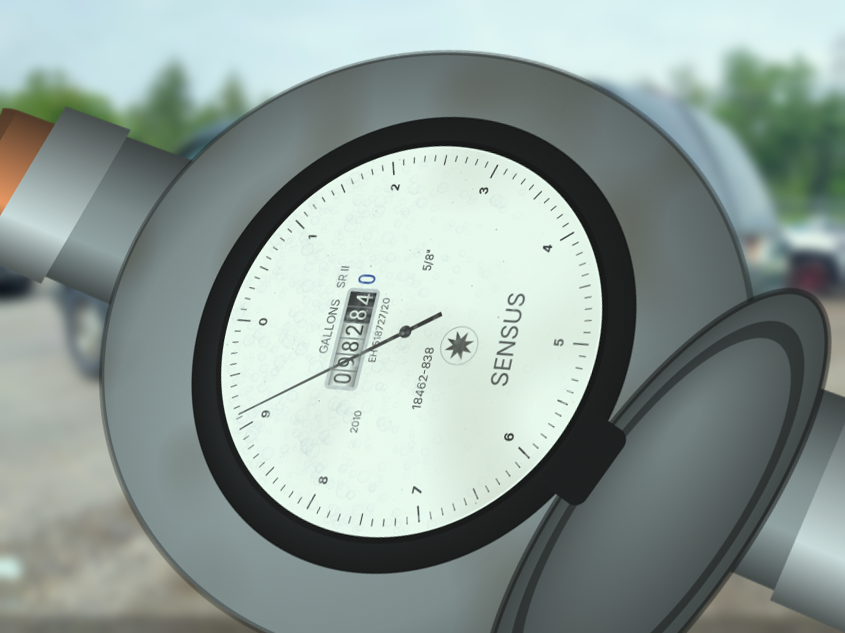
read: 982839.1 gal
